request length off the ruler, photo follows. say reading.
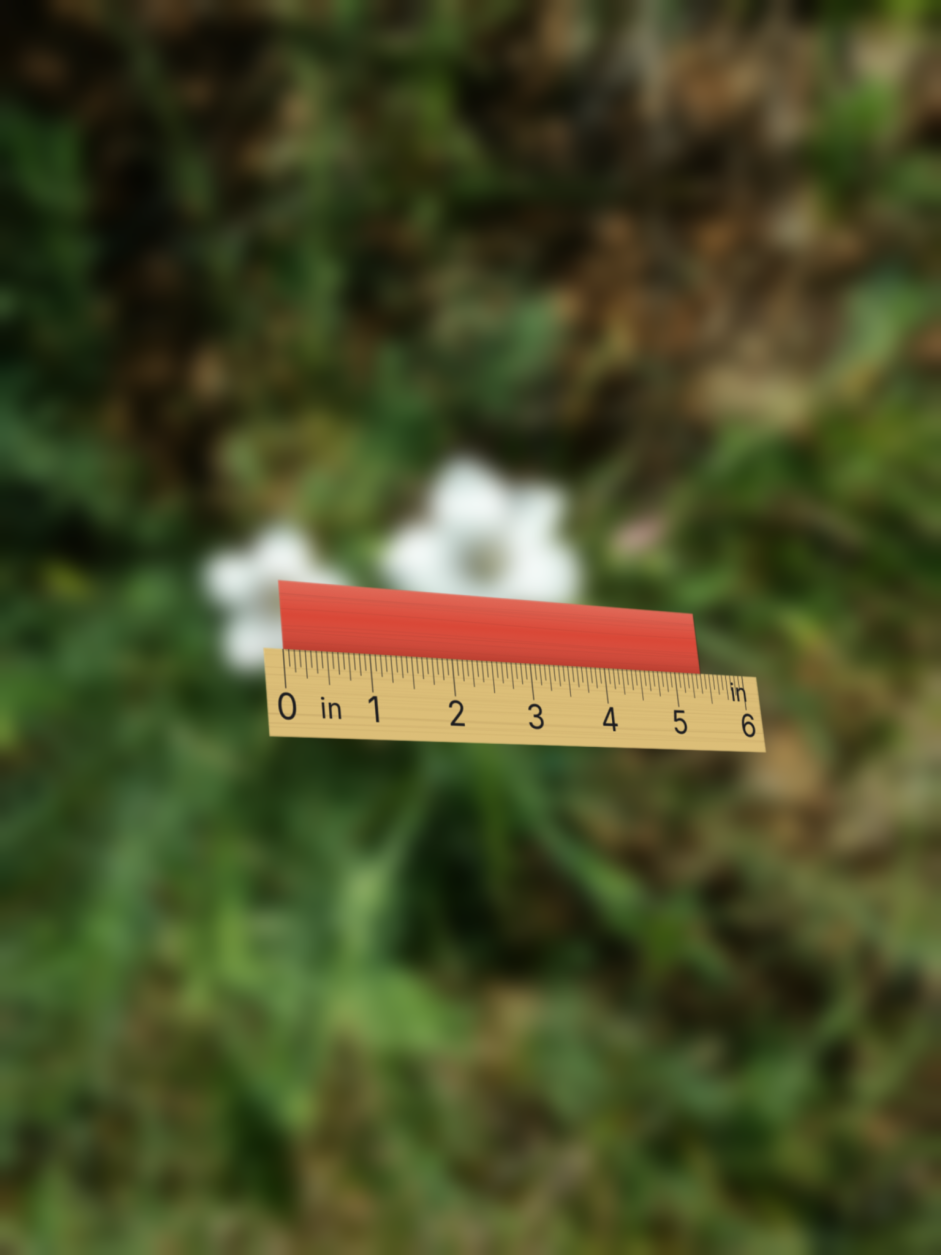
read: 5.375 in
